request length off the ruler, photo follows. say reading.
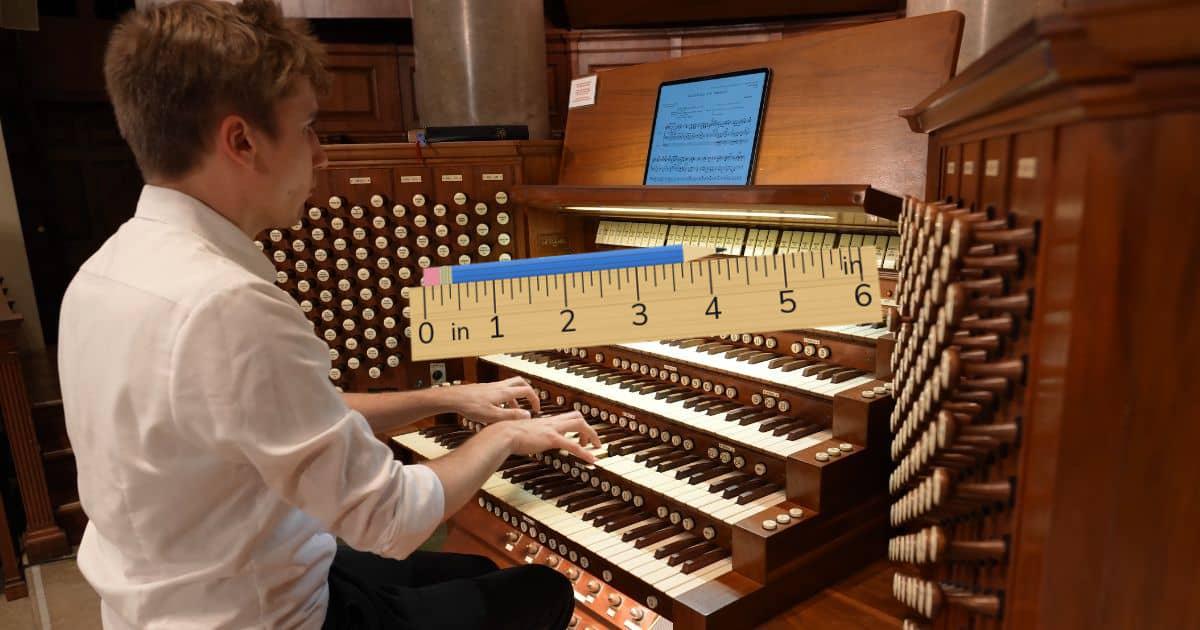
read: 4.25 in
